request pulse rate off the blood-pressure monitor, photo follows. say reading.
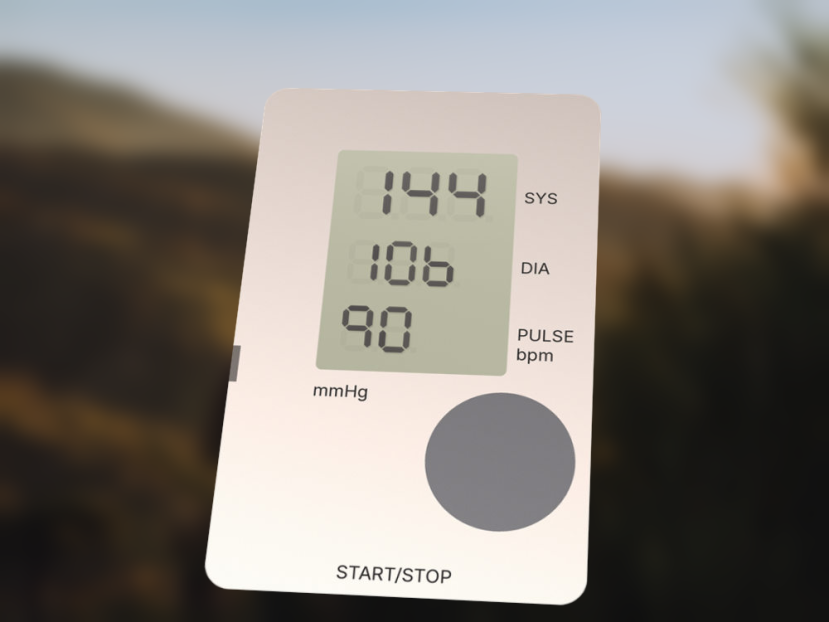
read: 90 bpm
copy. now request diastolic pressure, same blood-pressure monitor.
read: 106 mmHg
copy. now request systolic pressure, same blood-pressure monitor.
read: 144 mmHg
